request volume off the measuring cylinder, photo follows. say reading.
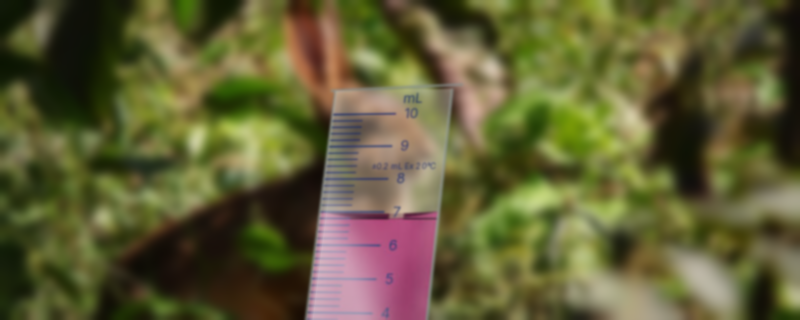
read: 6.8 mL
